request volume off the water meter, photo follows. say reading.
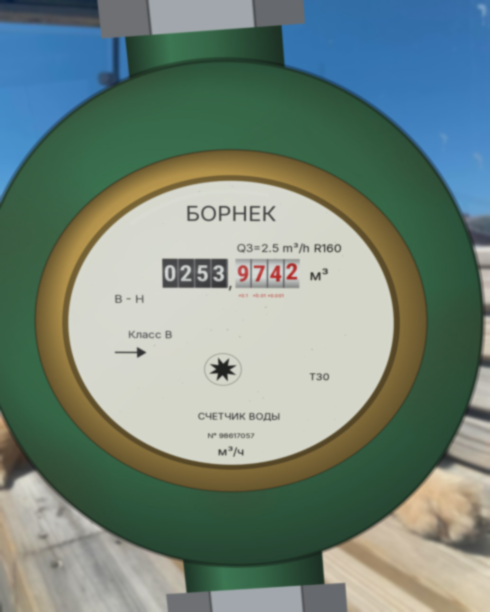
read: 253.9742 m³
